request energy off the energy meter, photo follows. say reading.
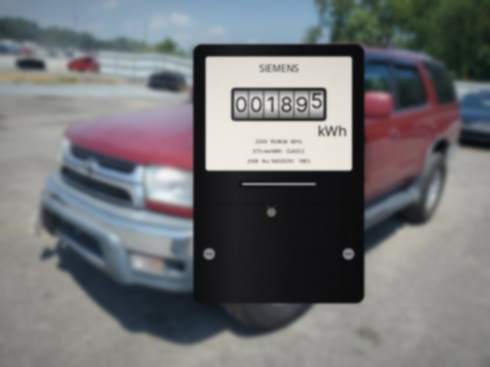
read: 1895 kWh
